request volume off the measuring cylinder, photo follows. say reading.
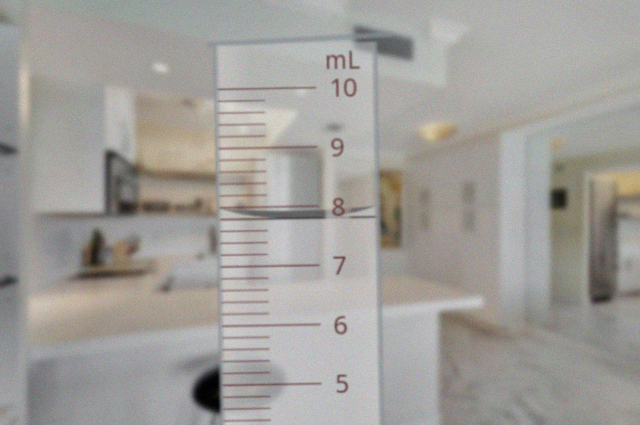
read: 7.8 mL
